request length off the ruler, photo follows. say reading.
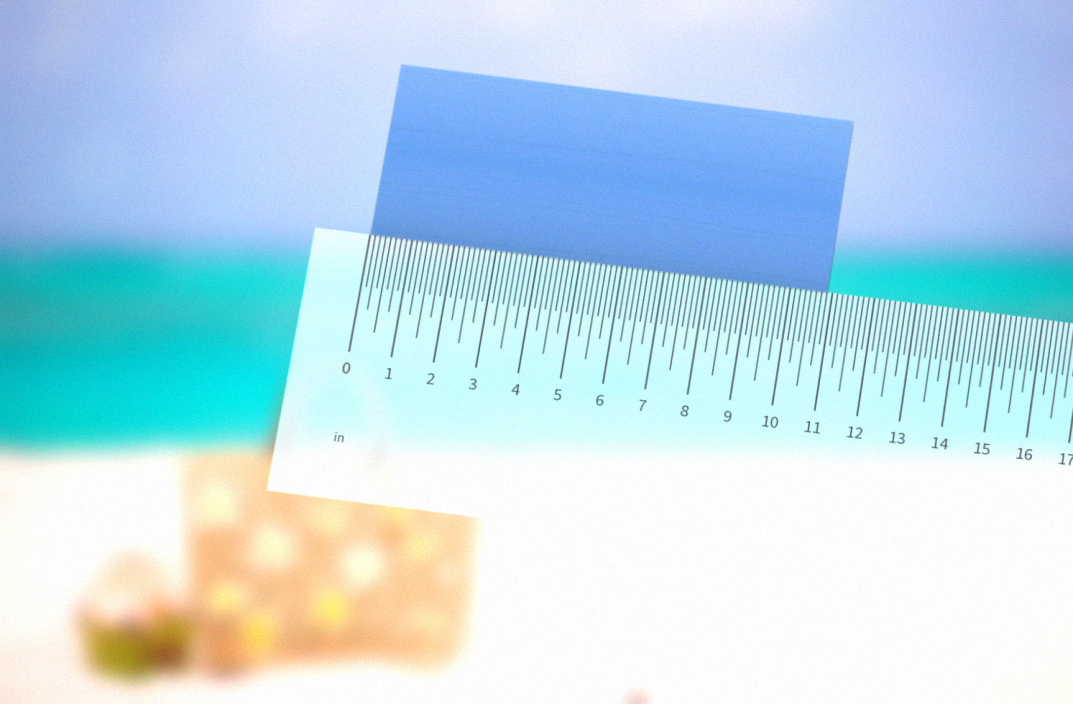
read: 10.875 in
